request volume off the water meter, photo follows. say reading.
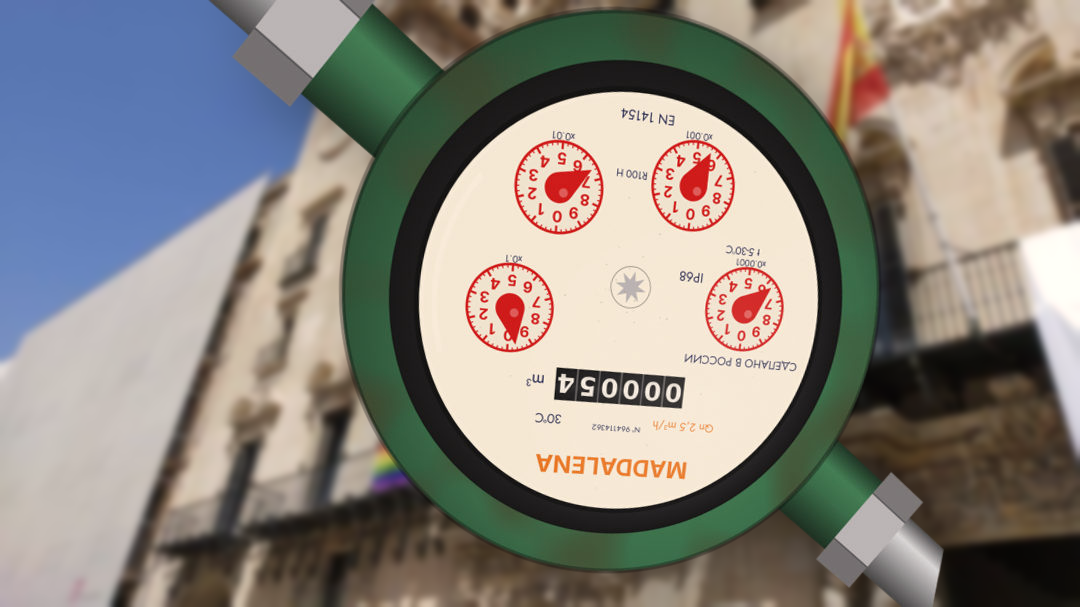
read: 53.9656 m³
